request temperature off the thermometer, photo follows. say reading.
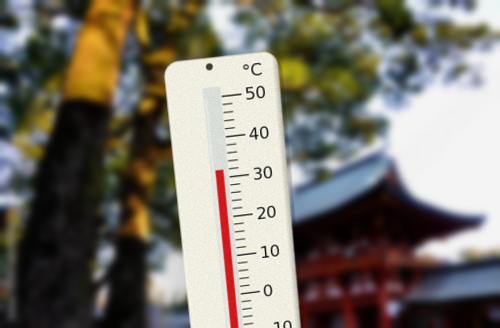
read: 32 °C
